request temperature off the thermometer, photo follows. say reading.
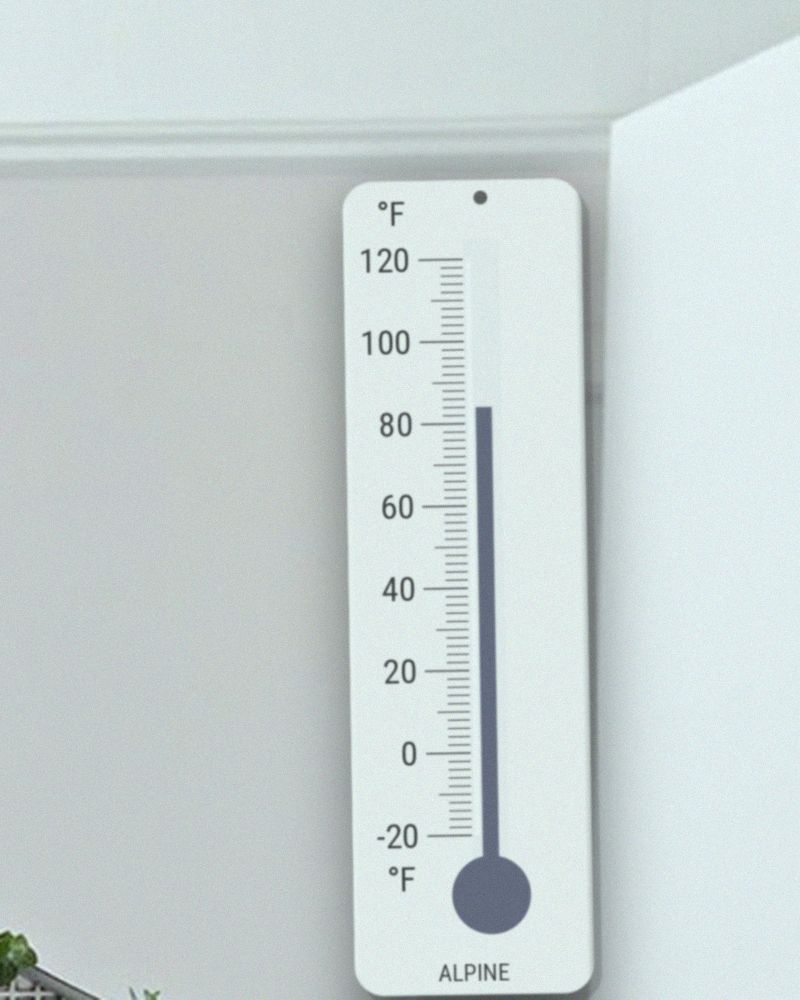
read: 84 °F
